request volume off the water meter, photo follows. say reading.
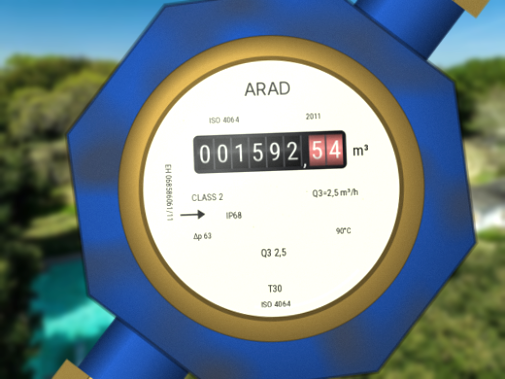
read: 1592.54 m³
